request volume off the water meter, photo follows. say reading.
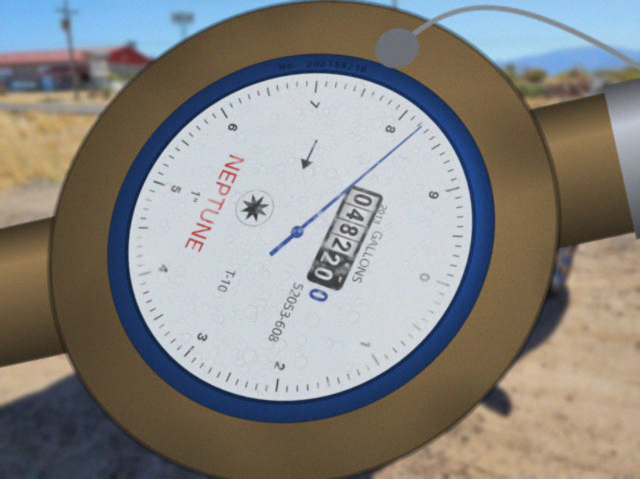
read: 482198.2 gal
